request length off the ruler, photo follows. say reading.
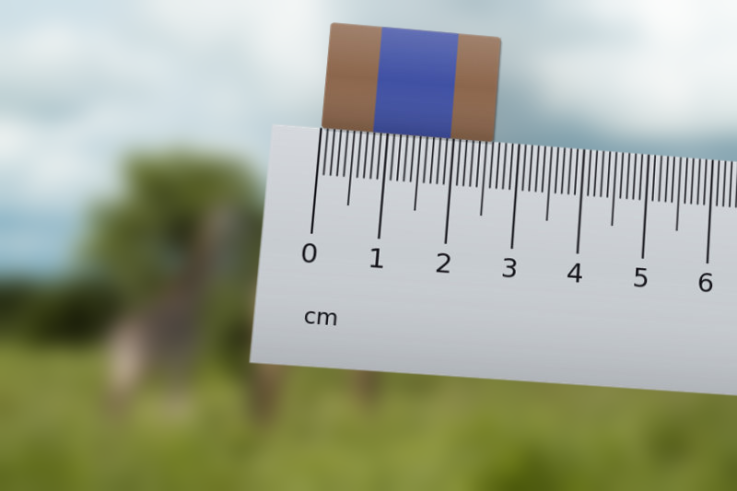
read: 2.6 cm
